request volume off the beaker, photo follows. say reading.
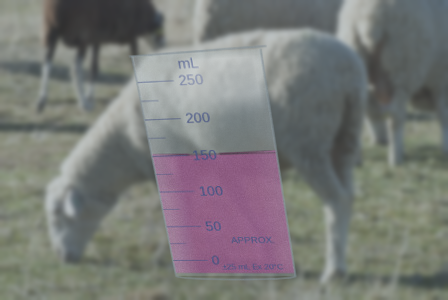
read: 150 mL
